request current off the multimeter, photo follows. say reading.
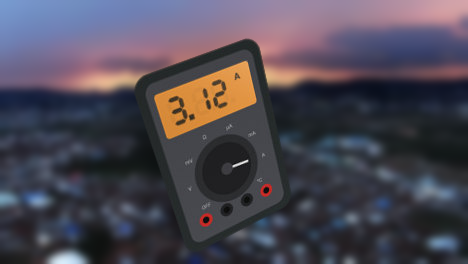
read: 3.12 A
